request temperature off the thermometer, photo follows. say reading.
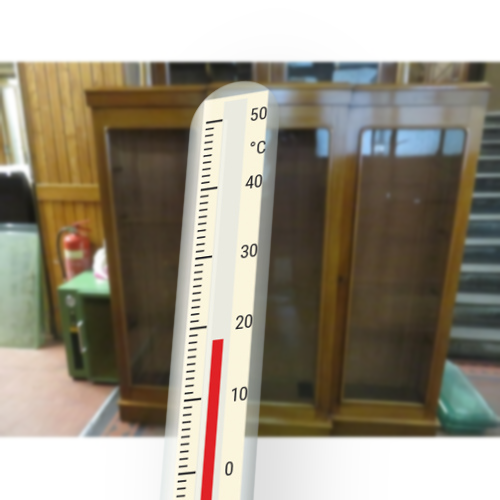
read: 18 °C
